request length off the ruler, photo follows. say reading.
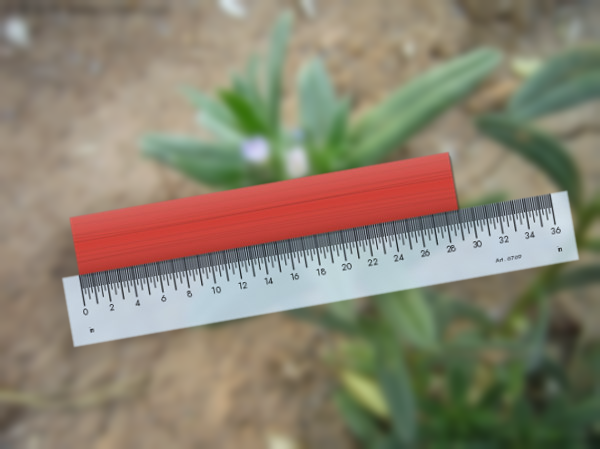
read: 29 in
